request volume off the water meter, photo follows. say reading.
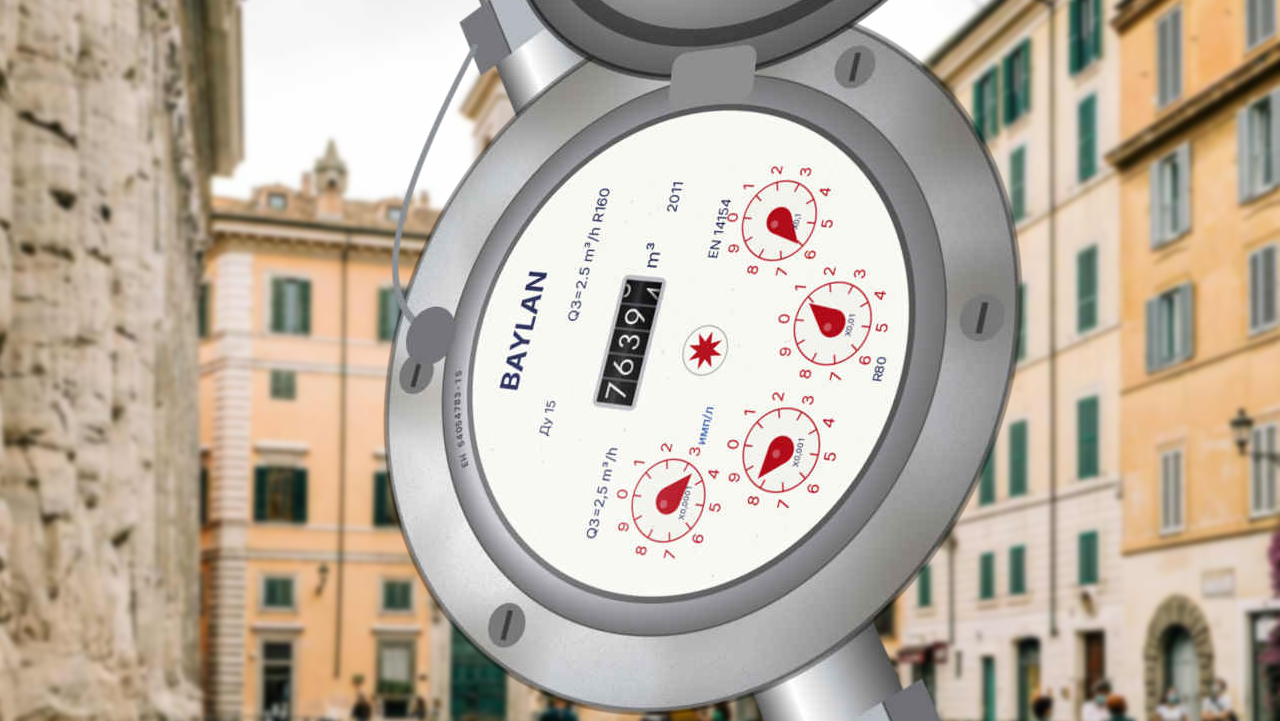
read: 76393.6083 m³
